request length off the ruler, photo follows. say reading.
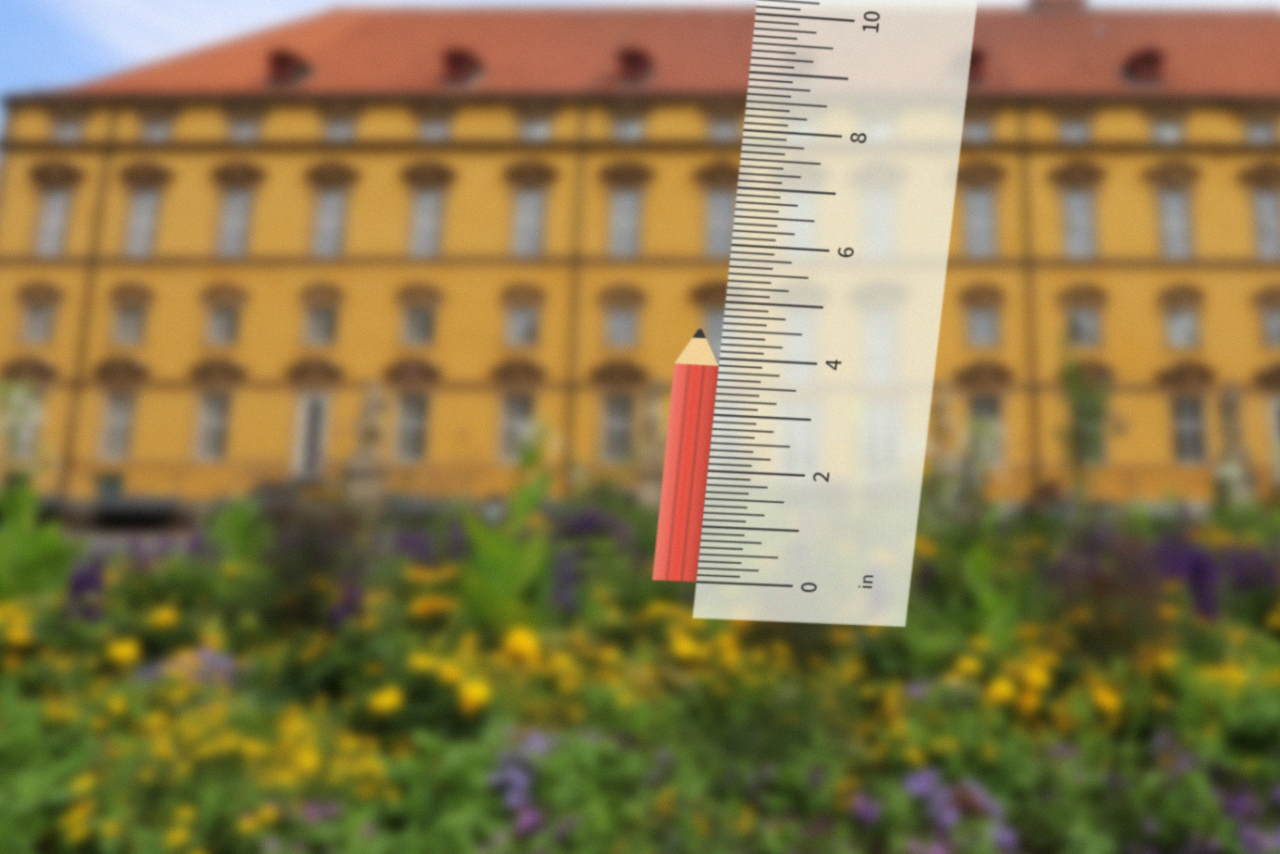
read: 4.5 in
